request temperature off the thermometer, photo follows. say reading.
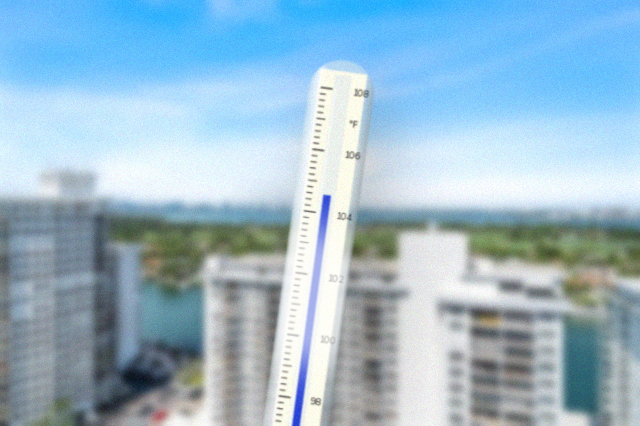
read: 104.6 °F
